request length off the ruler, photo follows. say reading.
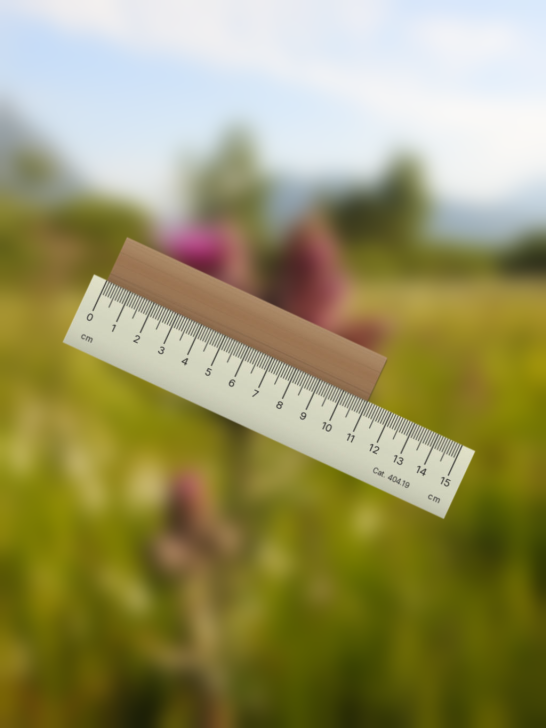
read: 11 cm
